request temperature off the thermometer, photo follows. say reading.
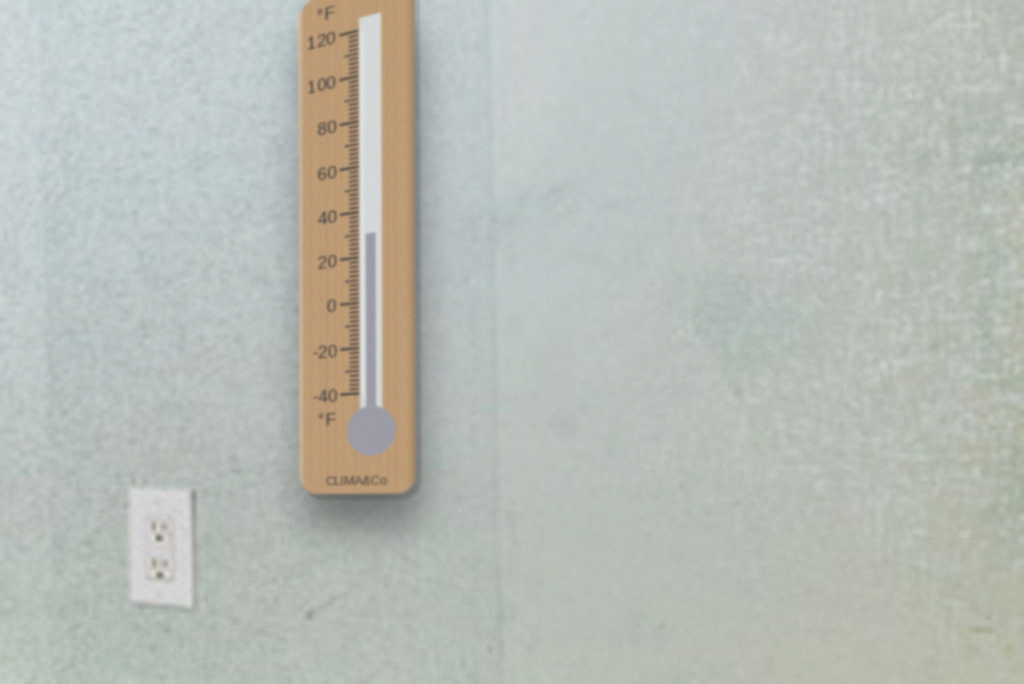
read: 30 °F
